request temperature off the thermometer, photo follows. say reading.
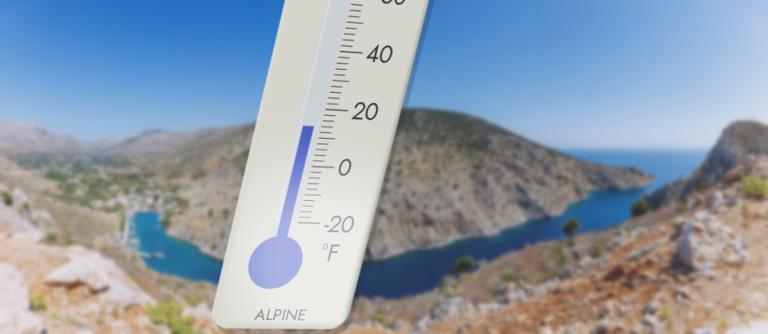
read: 14 °F
